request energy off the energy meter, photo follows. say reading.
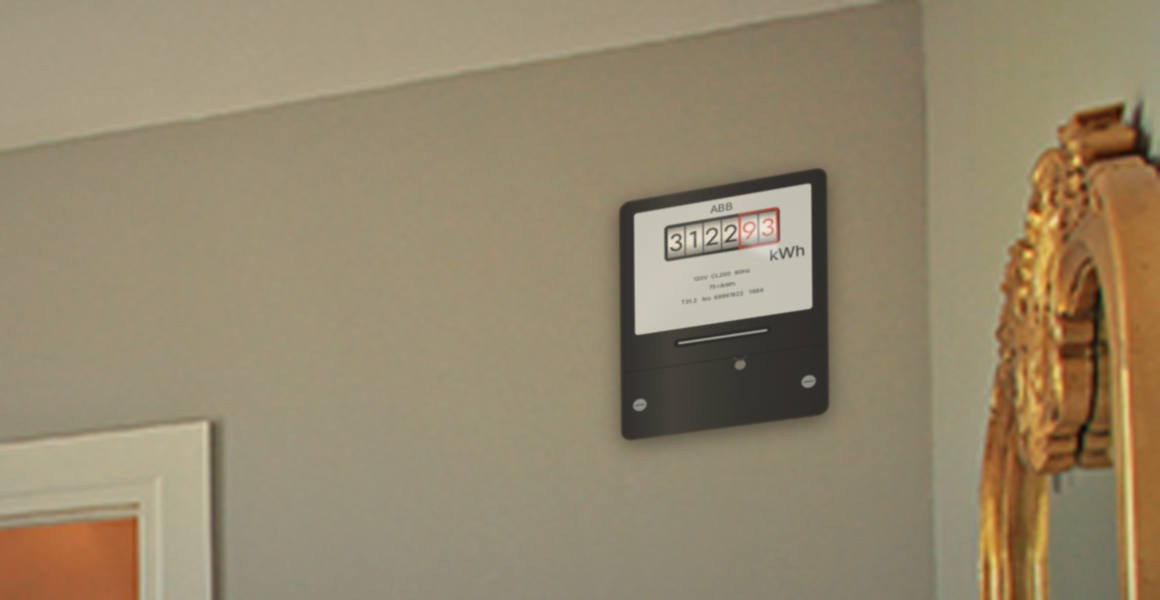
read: 3122.93 kWh
